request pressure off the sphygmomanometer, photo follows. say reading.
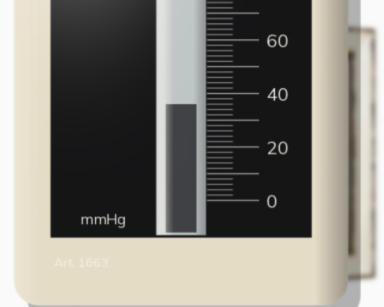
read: 36 mmHg
